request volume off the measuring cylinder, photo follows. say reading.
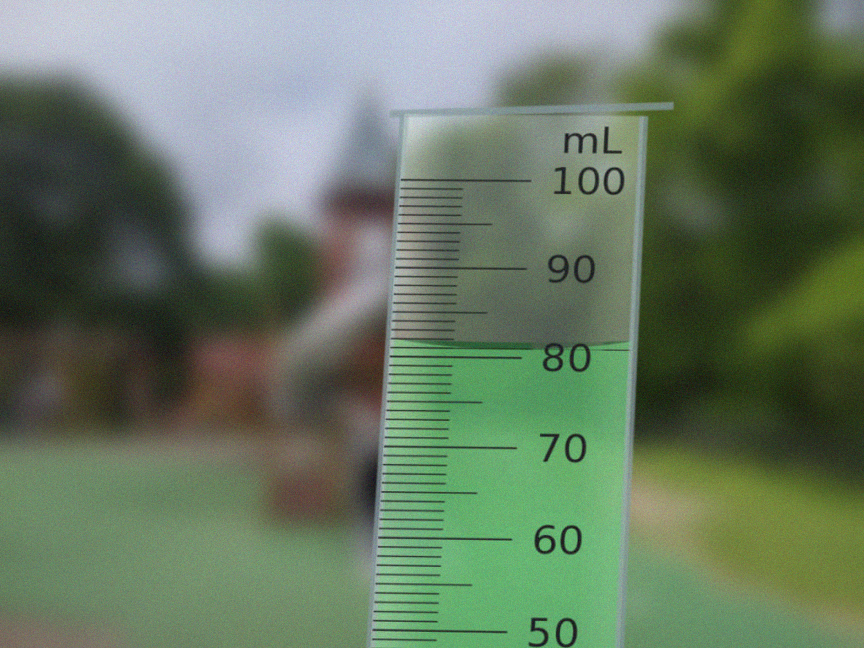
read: 81 mL
